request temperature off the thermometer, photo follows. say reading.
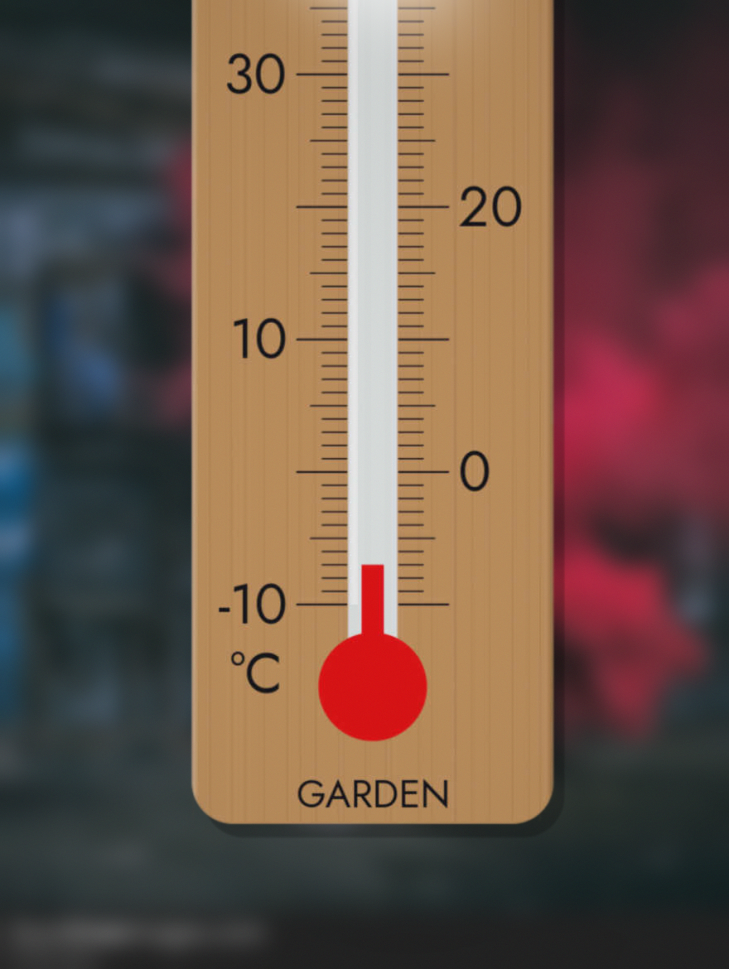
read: -7 °C
